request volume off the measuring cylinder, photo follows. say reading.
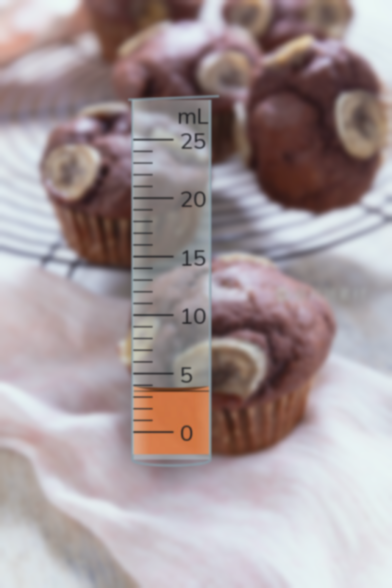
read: 3.5 mL
